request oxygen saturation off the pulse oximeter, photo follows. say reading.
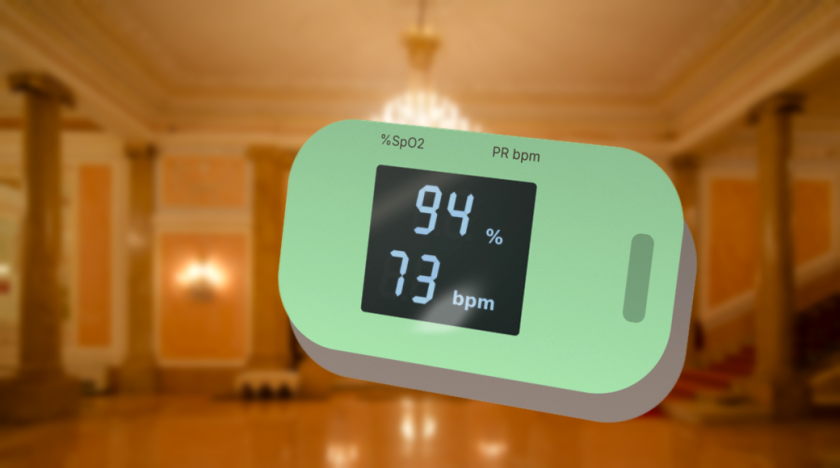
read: 94 %
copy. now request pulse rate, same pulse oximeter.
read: 73 bpm
